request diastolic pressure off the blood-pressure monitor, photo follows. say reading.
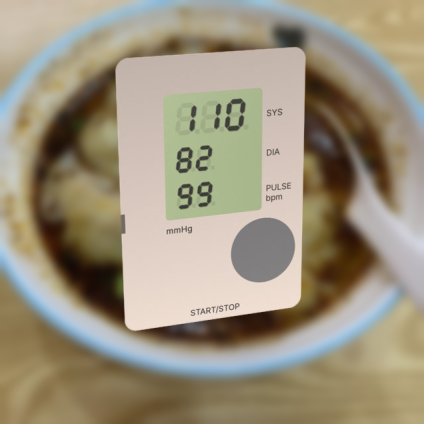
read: 82 mmHg
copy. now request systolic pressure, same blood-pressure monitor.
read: 110 mmHg
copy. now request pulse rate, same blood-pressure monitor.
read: 99 bpm
